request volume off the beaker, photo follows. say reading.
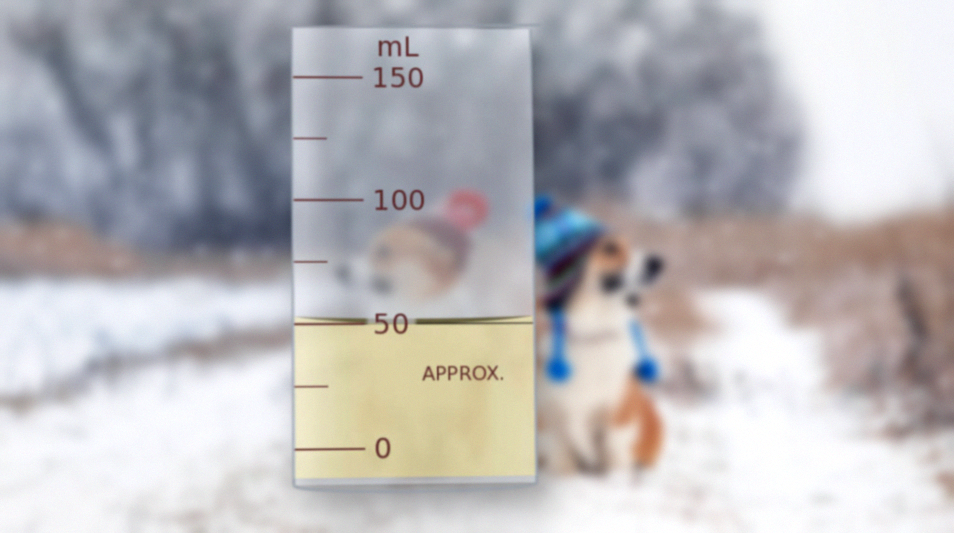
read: 50 mL
